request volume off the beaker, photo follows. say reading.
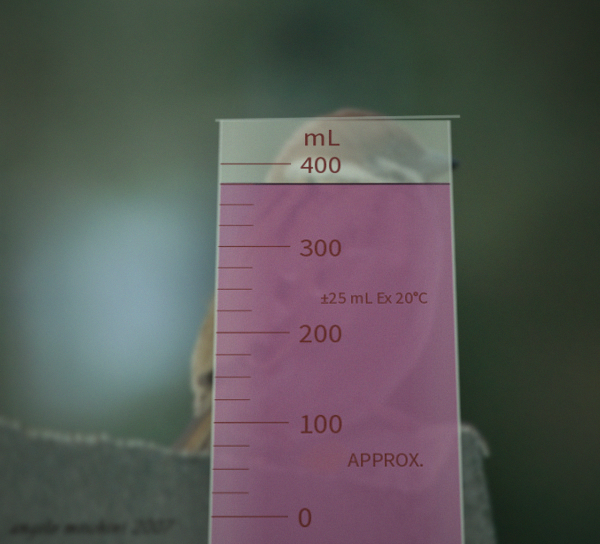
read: 375 mL
